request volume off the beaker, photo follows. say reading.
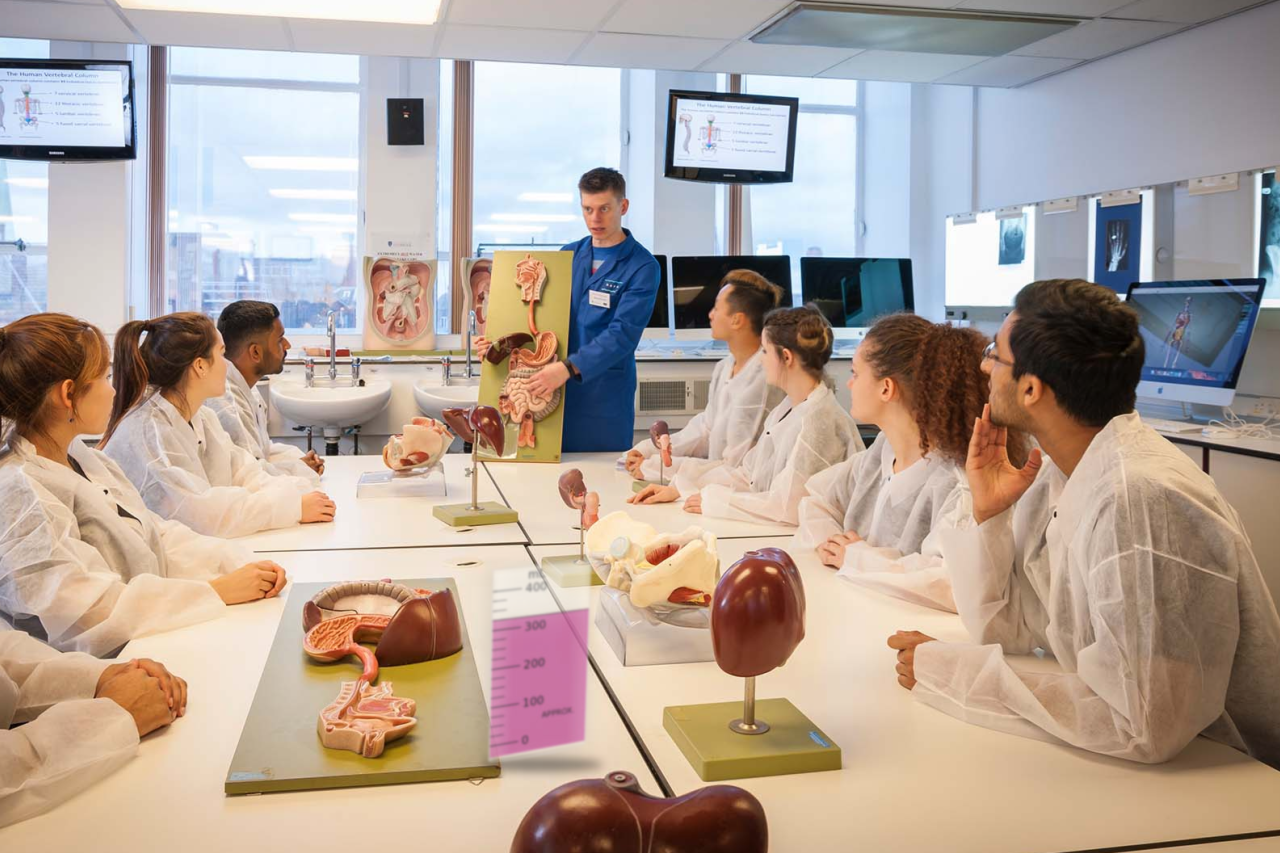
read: 325 mL
